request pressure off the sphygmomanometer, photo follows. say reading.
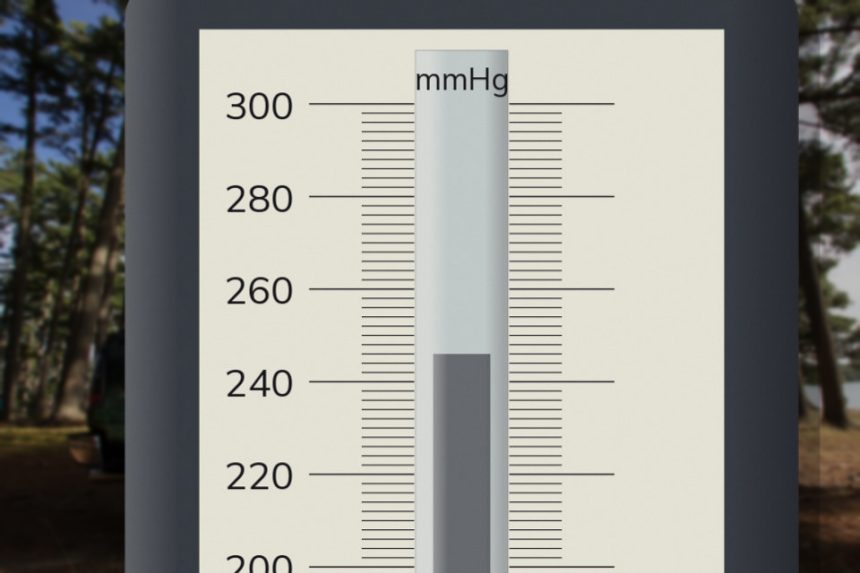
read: 246 mmHg
